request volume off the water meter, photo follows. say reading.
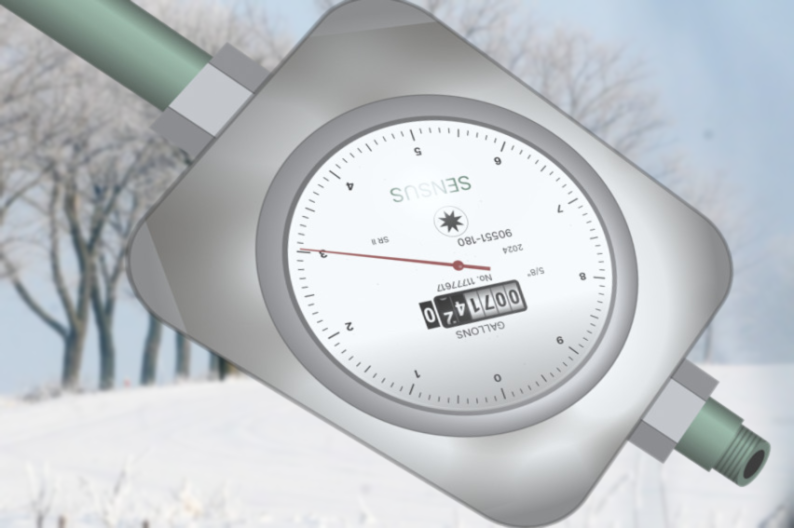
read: 71423.0 gal
